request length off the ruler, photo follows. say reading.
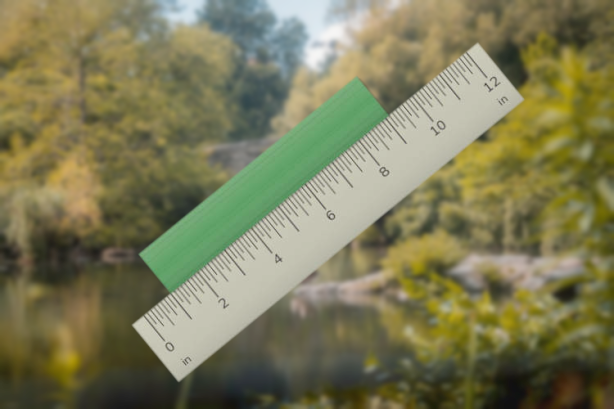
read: 8.125 in
